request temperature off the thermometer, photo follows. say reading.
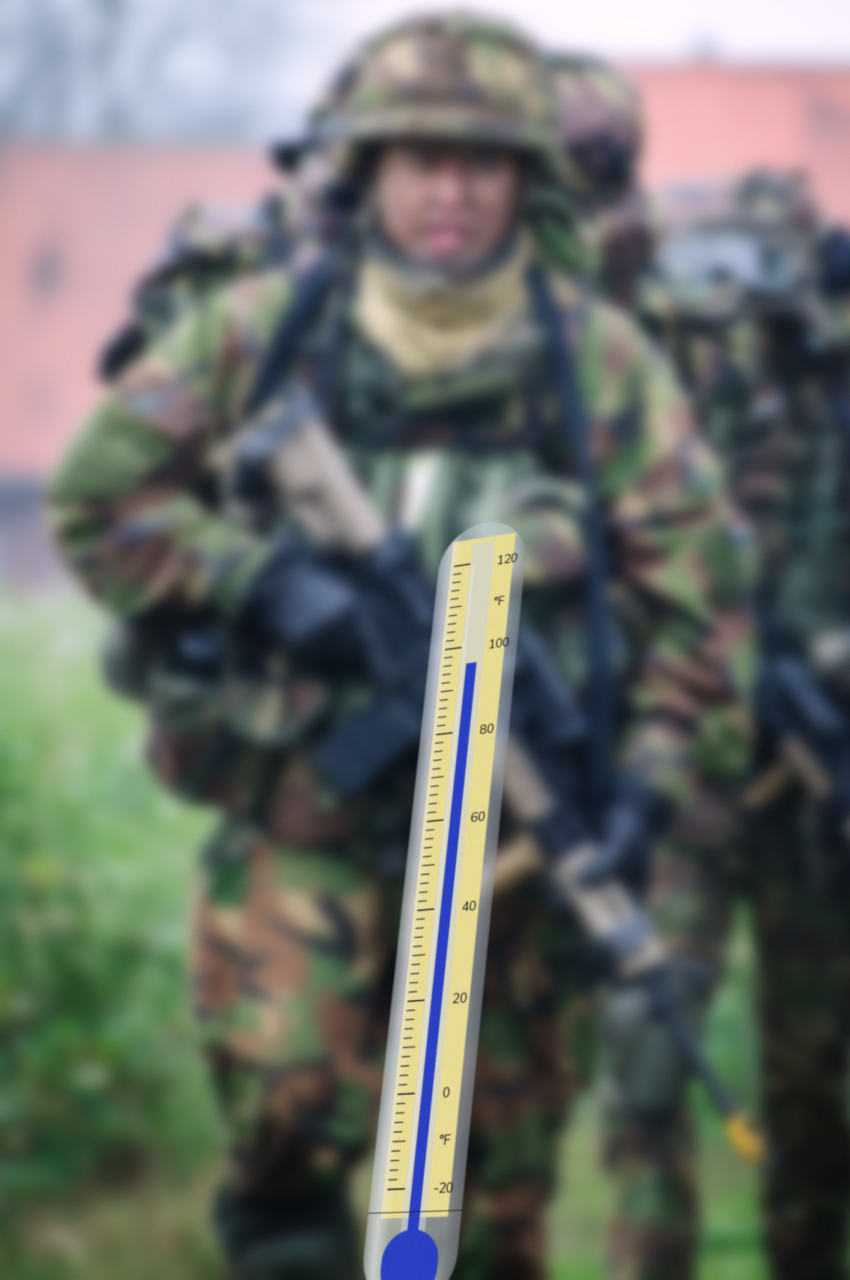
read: 96 °F
